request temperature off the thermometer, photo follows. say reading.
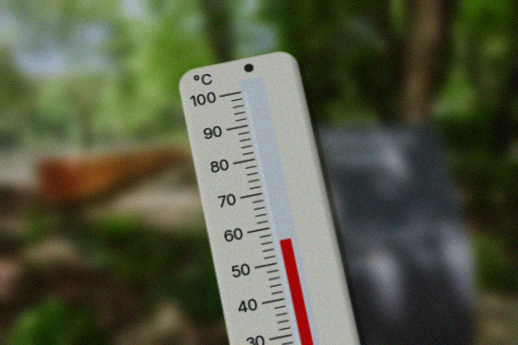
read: 56 °C
